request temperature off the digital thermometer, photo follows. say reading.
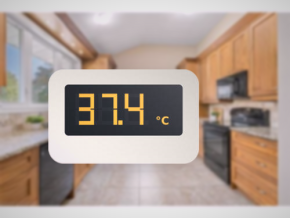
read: 37.4 °C
